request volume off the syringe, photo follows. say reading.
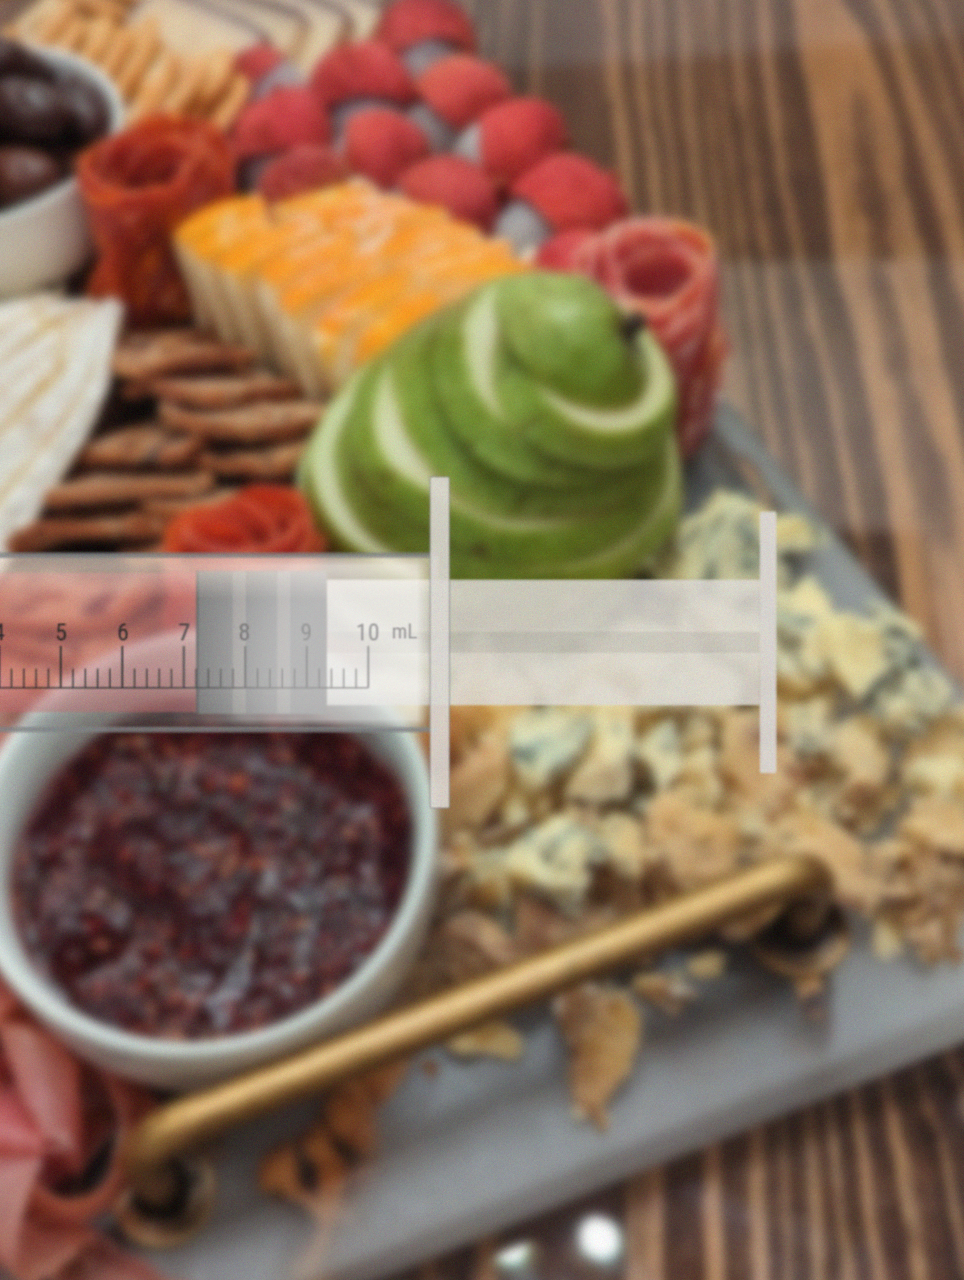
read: 7.2 mL
